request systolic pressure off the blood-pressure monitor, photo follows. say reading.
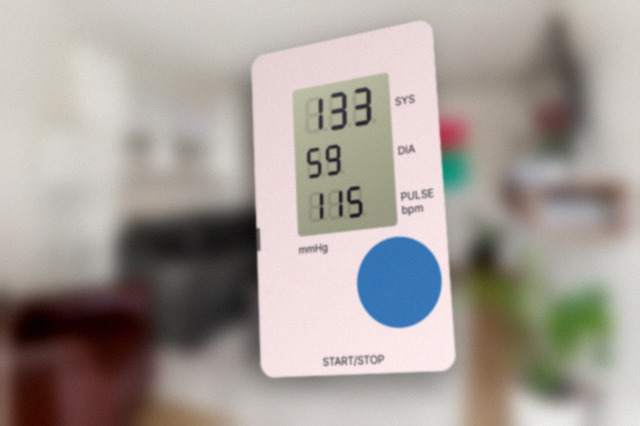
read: 133 mmHg
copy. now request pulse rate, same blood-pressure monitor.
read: 115 bpm
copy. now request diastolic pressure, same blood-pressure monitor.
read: 59 mmHg
